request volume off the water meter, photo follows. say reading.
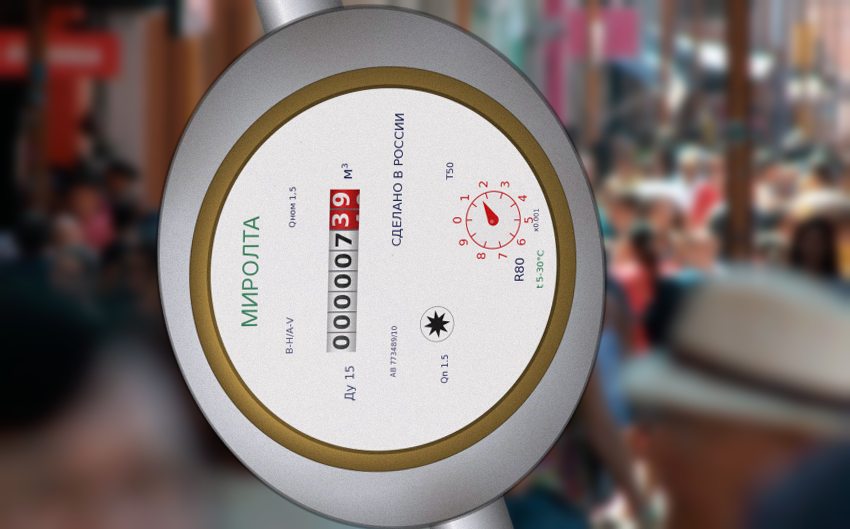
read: 7.391 m³
